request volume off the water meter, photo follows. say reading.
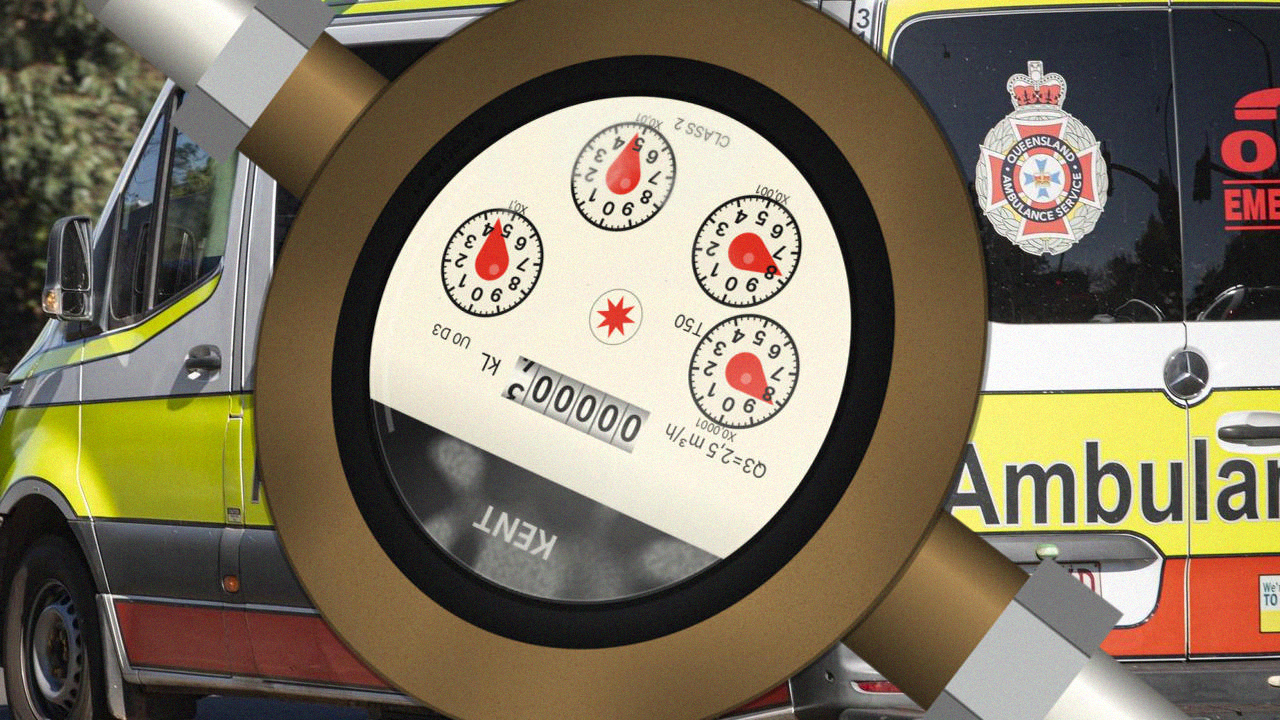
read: 3.4478 kL
